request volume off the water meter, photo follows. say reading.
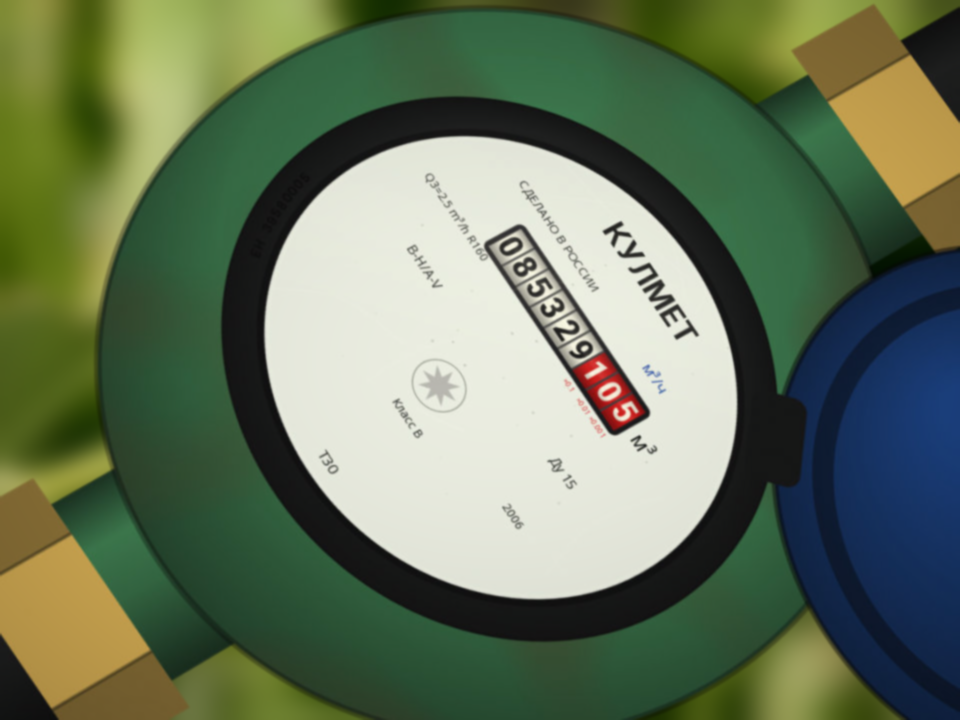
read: 85329.105 m³
